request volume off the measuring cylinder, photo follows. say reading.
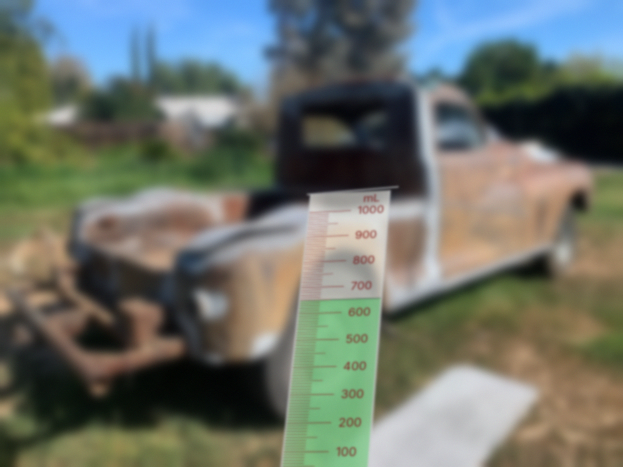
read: 650 mL
